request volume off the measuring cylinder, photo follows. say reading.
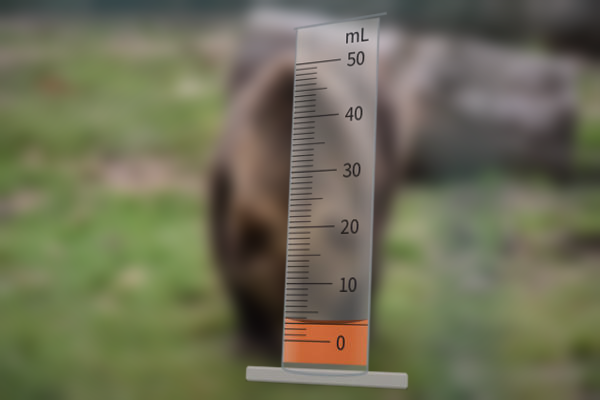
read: 3 mL
